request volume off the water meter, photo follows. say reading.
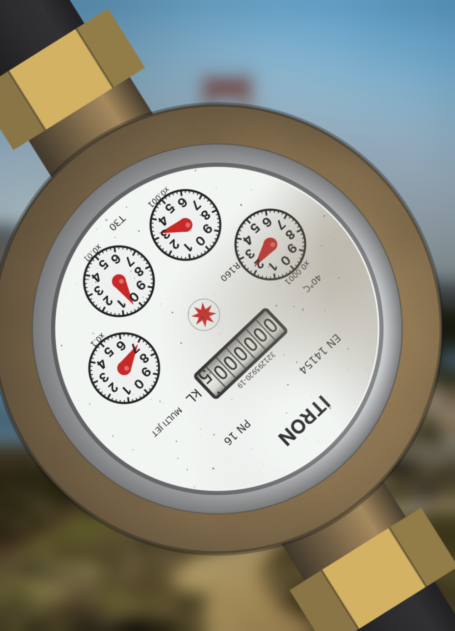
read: 4.7032 kL
